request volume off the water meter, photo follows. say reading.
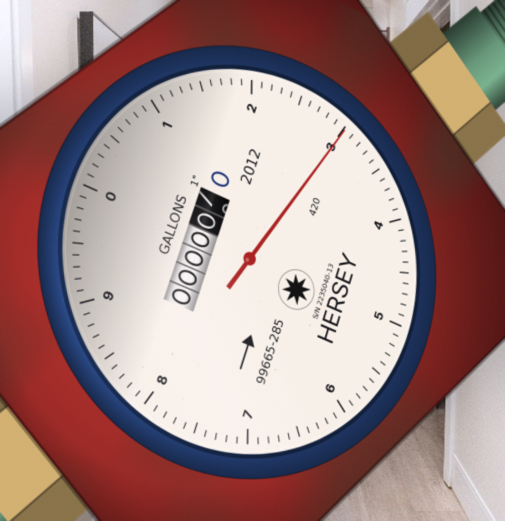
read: 73.0 gal
